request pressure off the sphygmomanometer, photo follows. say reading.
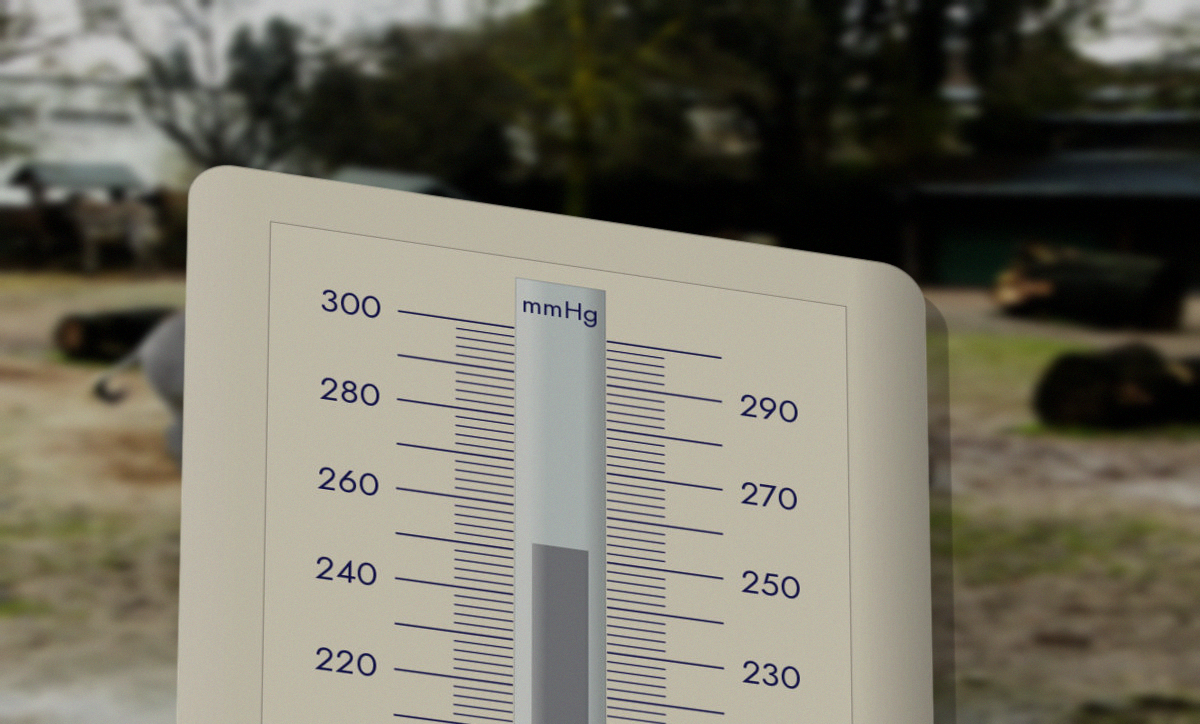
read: 252 mmHg
